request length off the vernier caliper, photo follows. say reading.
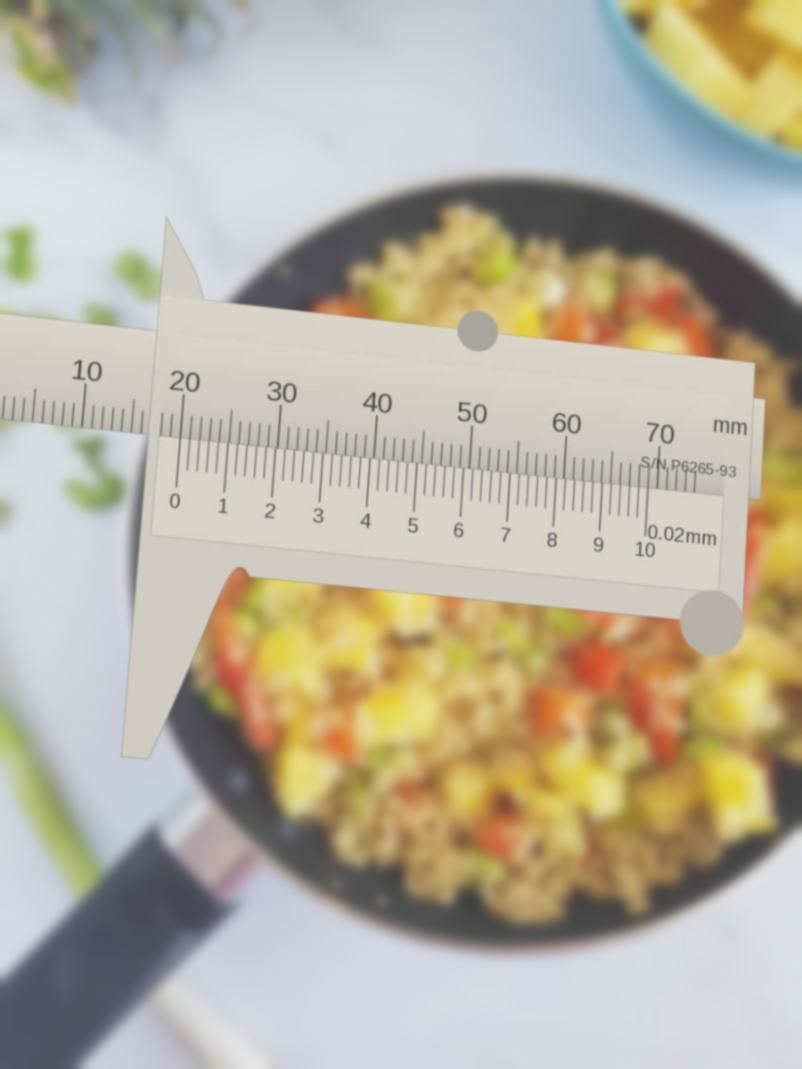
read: 20.0 mm
